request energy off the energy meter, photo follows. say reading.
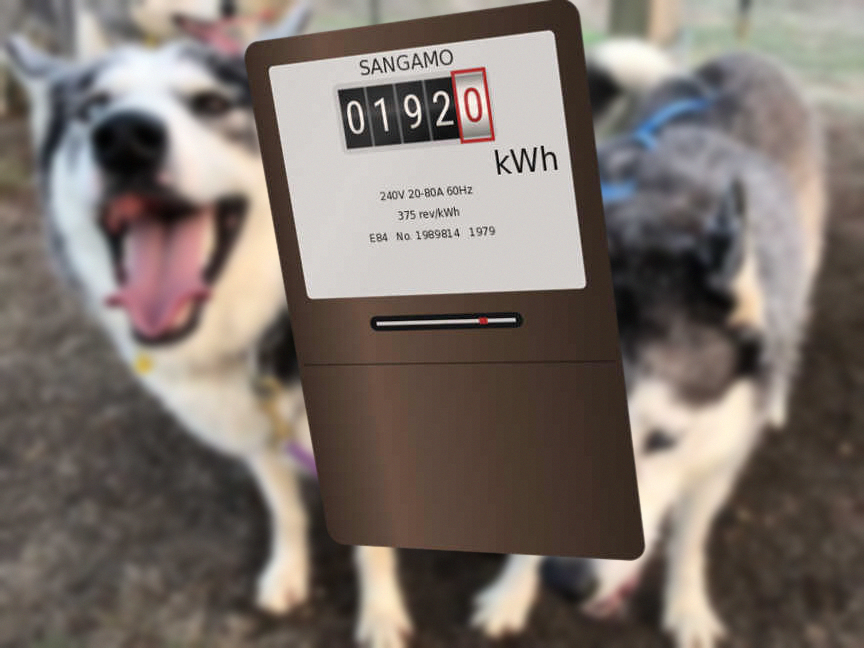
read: 192.0 kWh
